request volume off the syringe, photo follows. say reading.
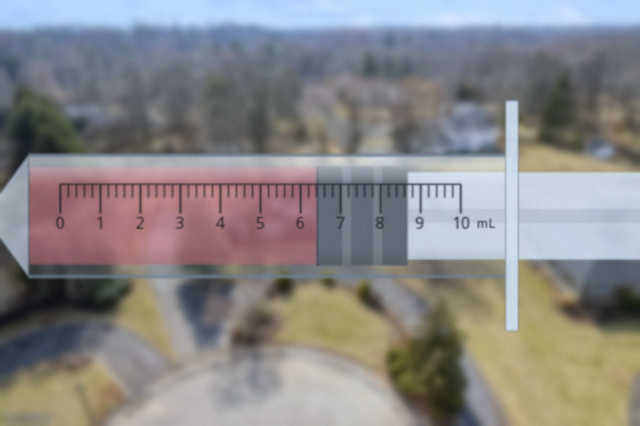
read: 6.4 mL
